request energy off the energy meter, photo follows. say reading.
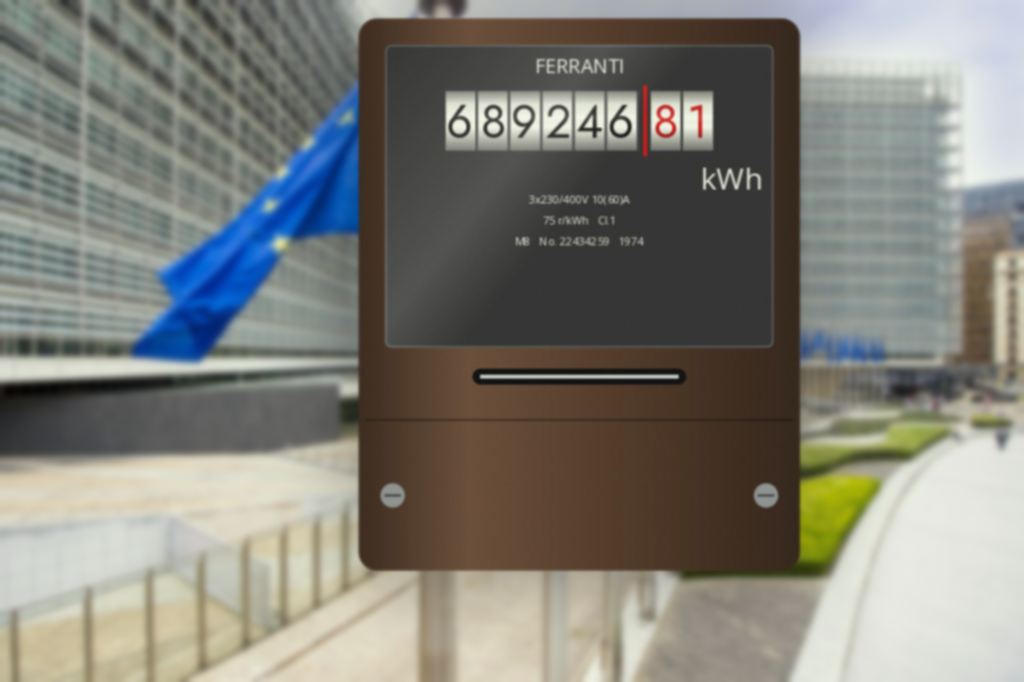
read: 689246.81 kWh
